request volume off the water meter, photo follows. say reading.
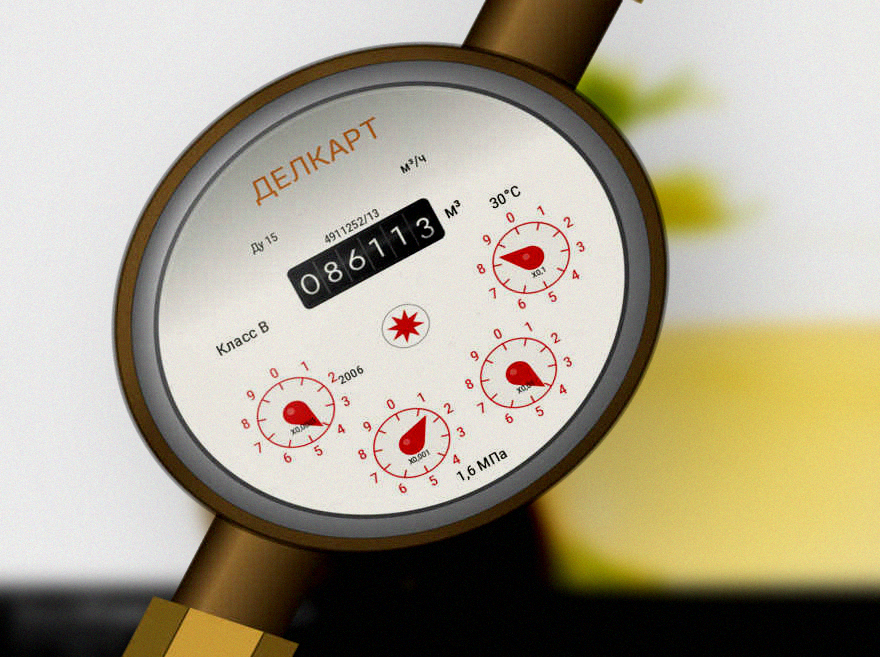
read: 86112.8414 m³
